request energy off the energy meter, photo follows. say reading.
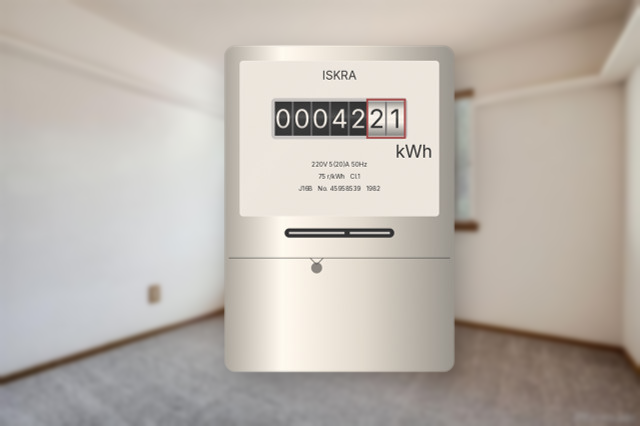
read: 42.21 kWh
